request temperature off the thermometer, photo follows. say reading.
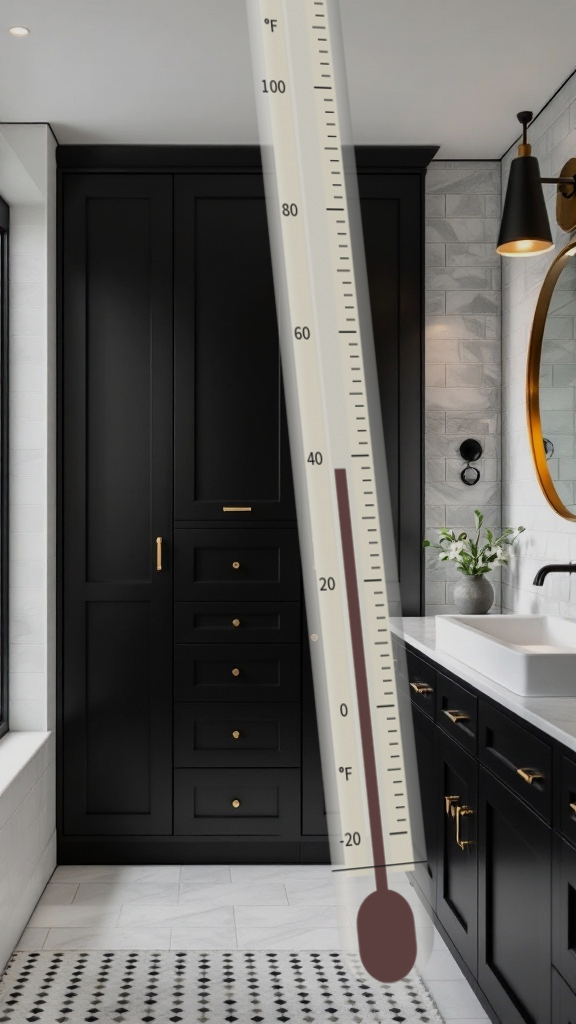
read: 38 °F
